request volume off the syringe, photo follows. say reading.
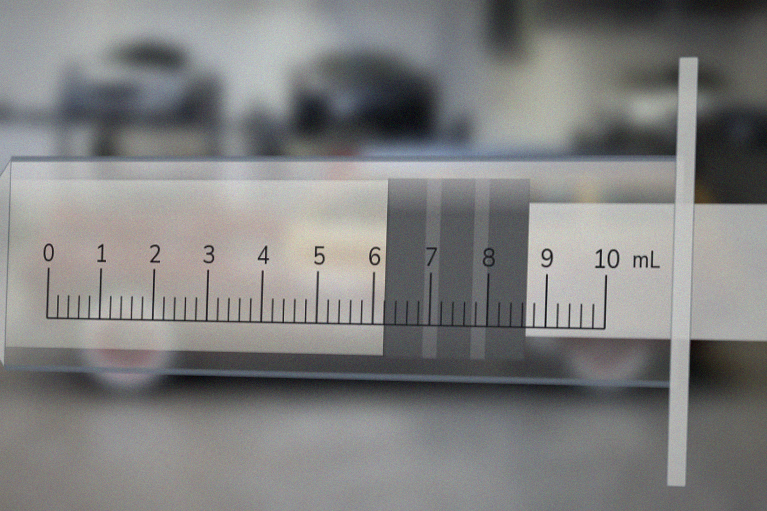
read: 6.2 mL
